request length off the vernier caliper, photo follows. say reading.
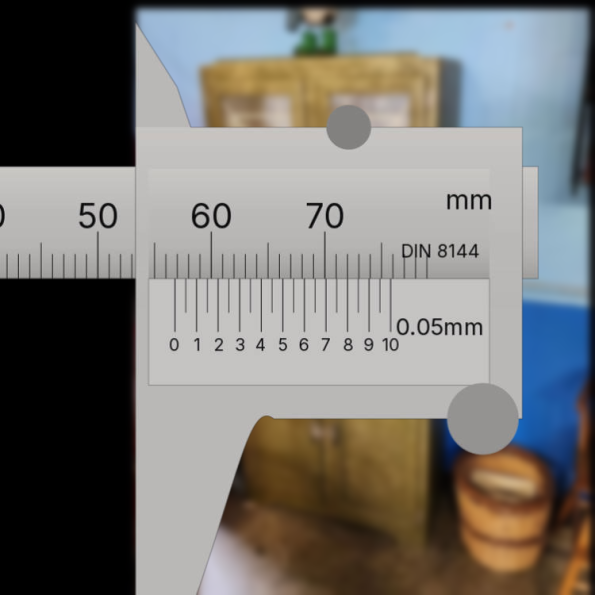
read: 56.8 mm
